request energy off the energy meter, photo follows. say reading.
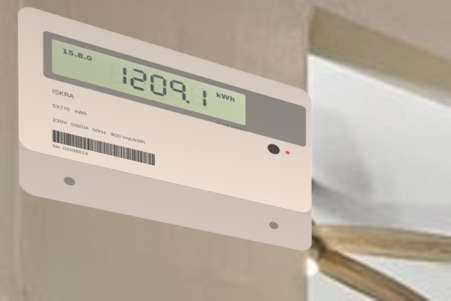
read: 1209.1 kWh
